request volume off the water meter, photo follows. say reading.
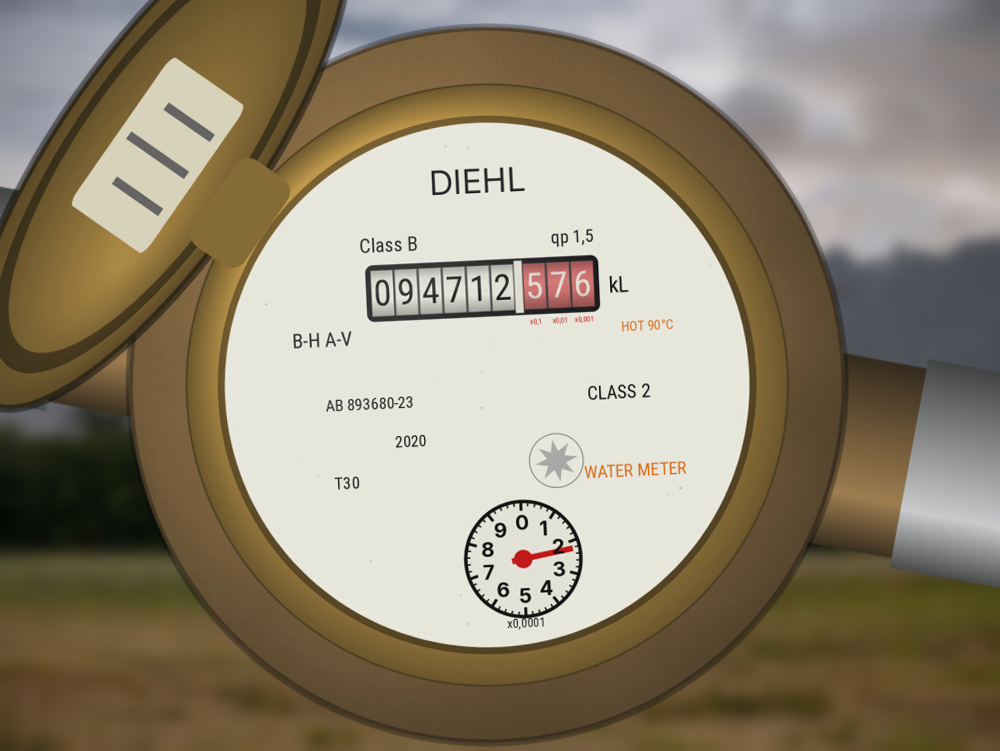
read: 94712.5762 kL
